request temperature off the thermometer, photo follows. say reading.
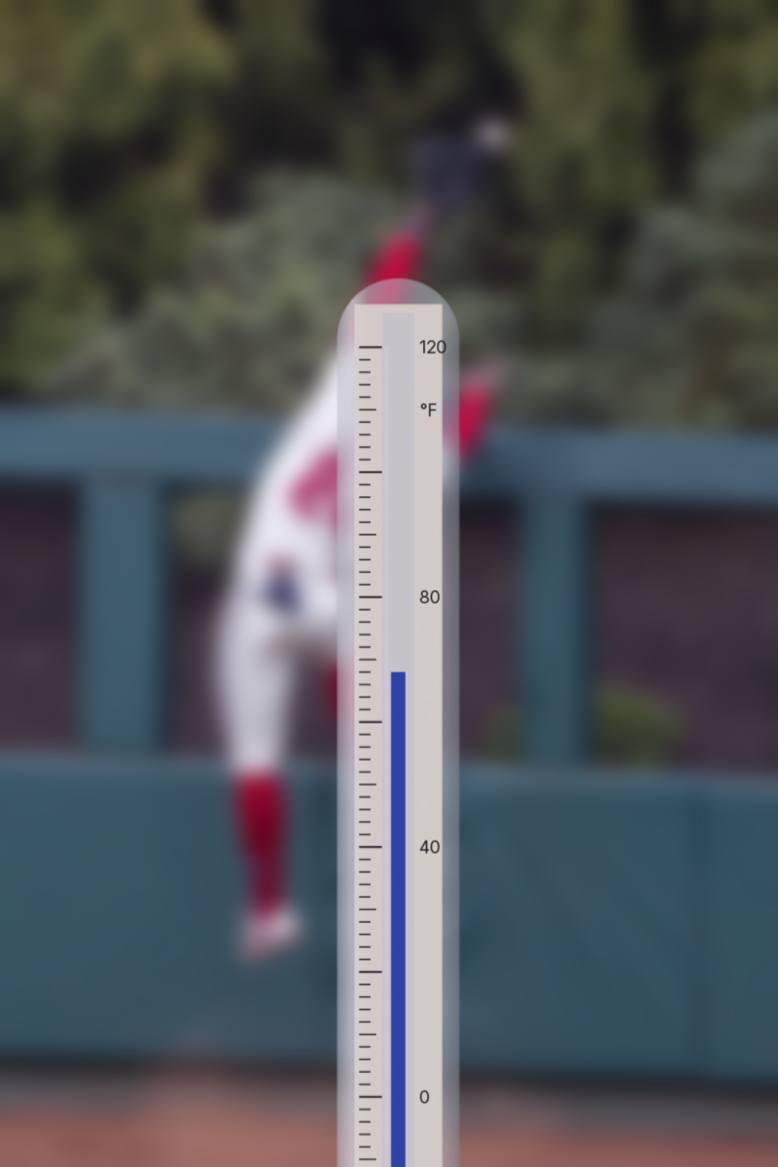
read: 68 °F
